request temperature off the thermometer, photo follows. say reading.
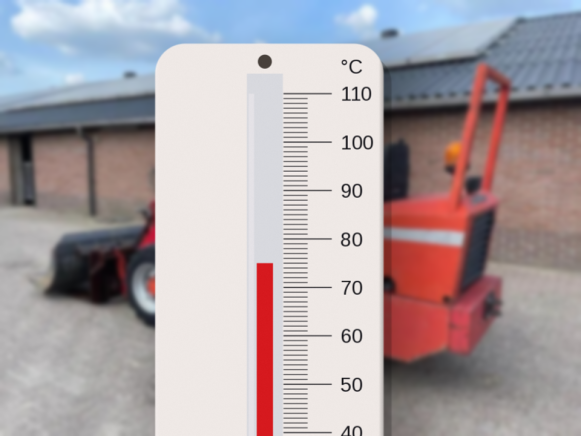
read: 75 °C
